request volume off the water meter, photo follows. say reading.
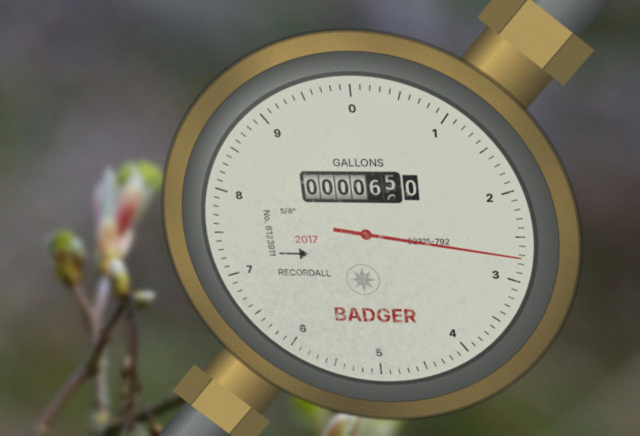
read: 652.7 gal
